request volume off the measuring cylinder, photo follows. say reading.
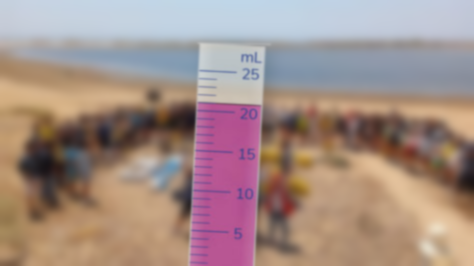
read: 21 mL
